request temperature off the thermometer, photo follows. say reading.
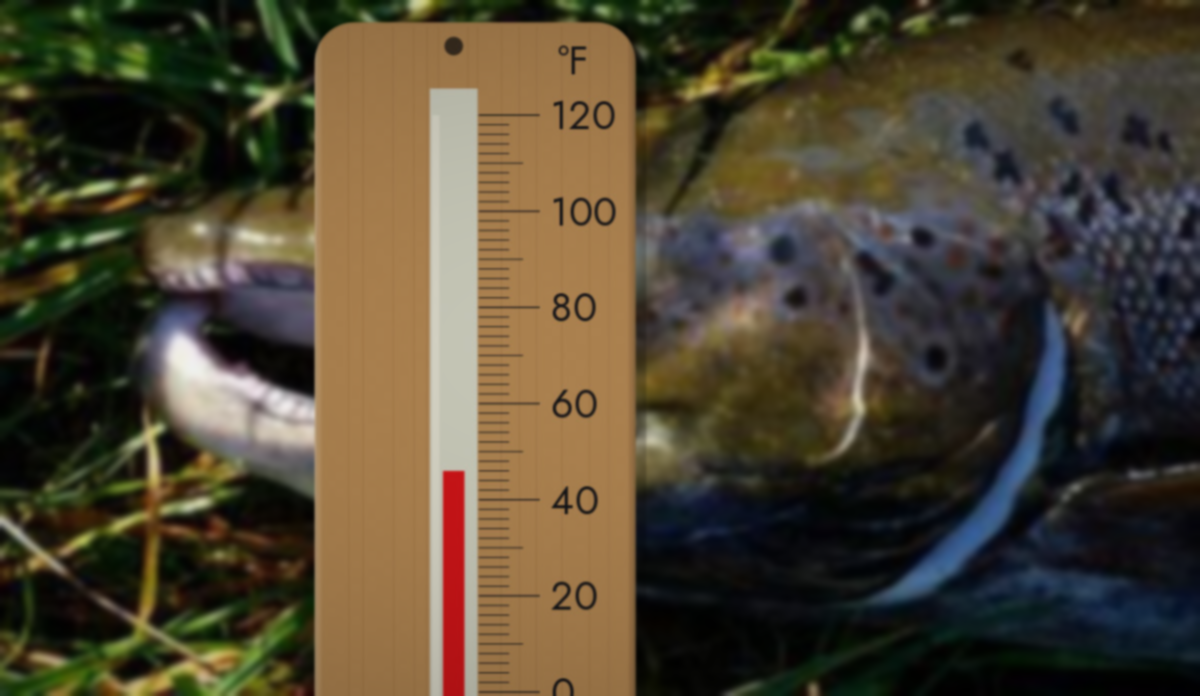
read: 46 °F
